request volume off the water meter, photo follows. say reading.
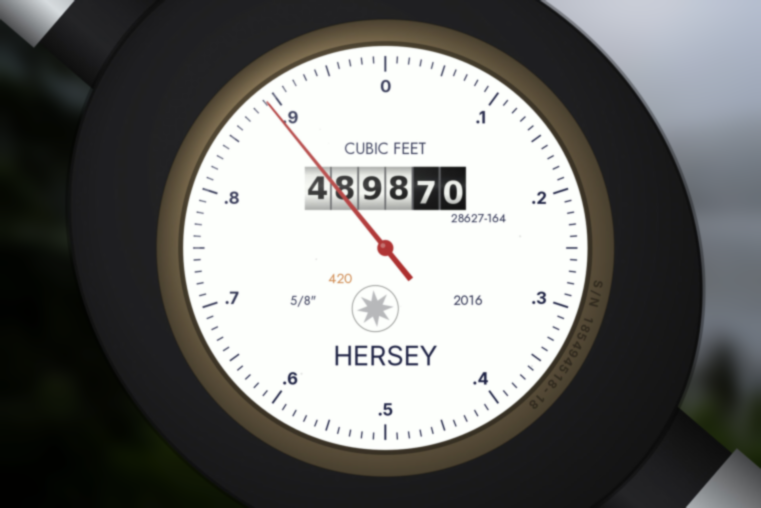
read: 489869.89 ft³
